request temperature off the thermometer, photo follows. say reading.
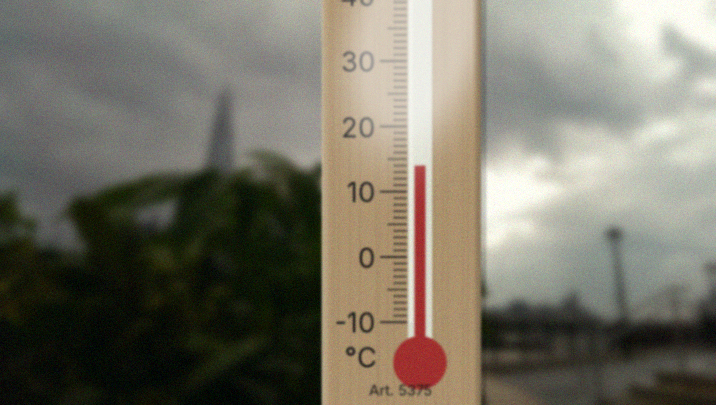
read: 14 °C
